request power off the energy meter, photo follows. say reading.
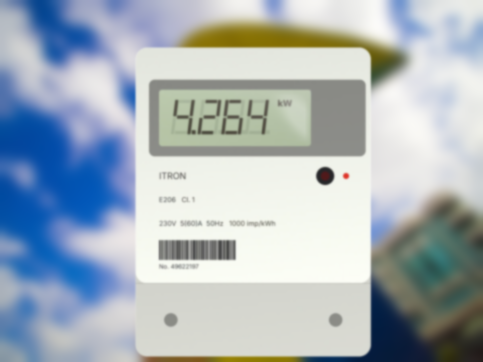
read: 4.264 kW
